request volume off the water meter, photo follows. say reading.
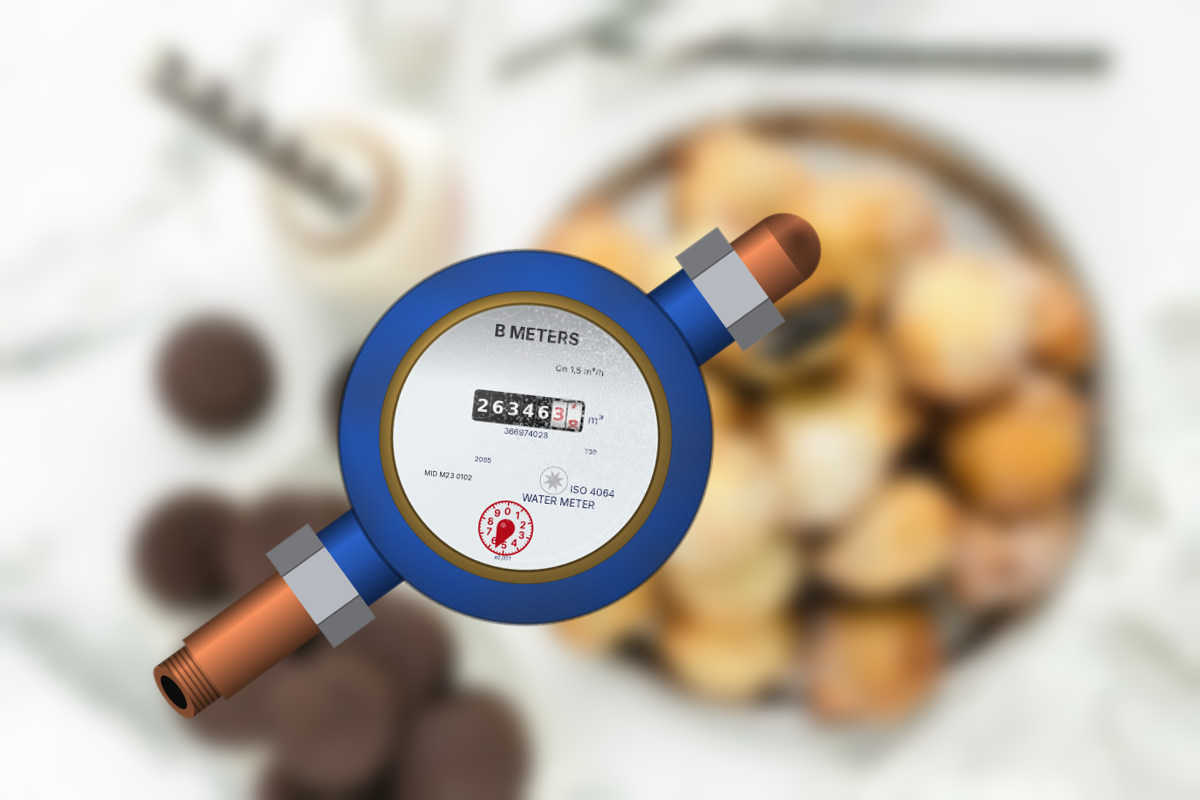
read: 26346.375 m³
